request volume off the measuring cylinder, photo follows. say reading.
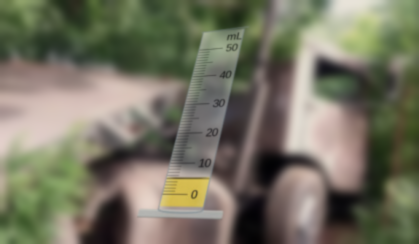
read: 5 mL
